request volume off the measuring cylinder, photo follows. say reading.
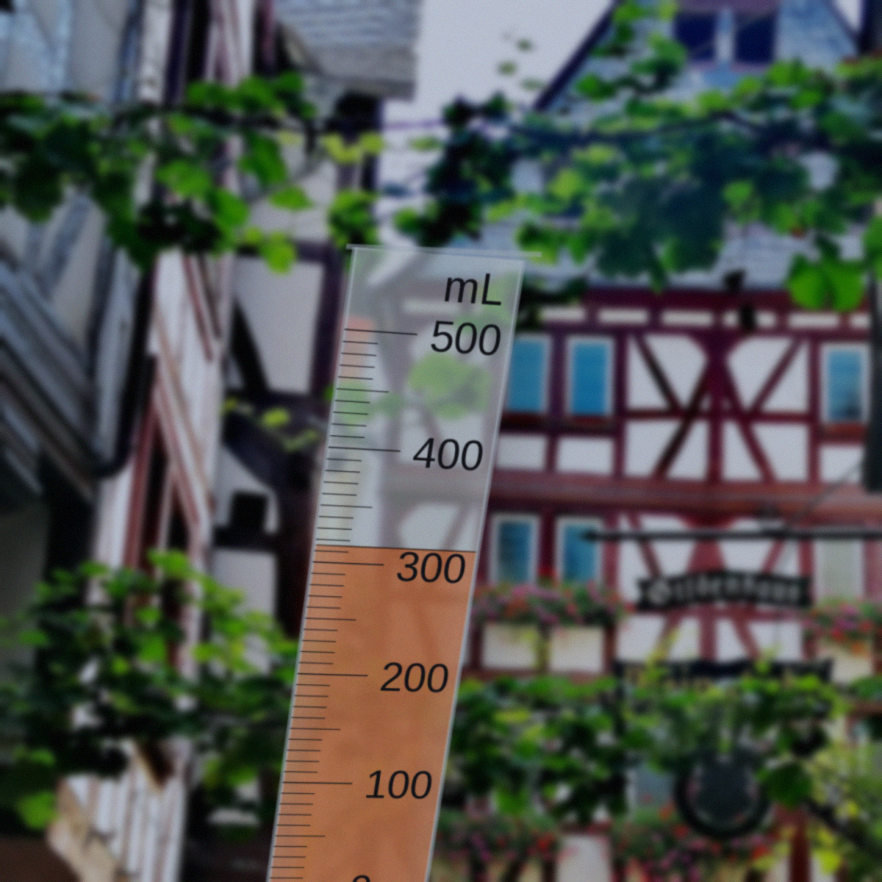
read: 315 mL
